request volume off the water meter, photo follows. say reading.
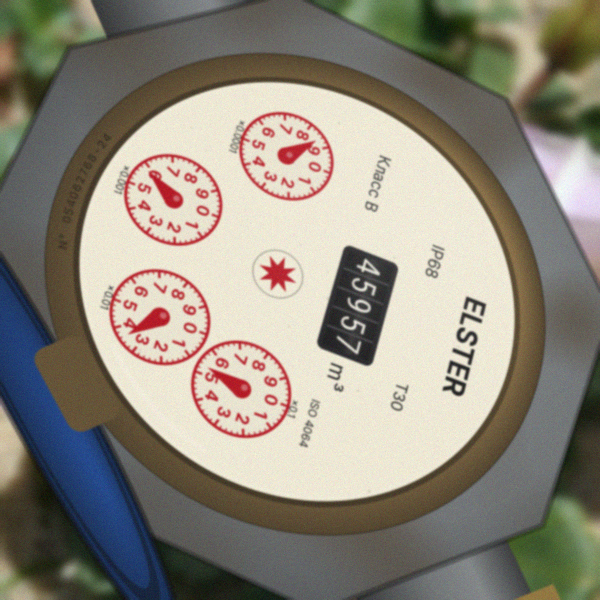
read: 45957.5358 m³
